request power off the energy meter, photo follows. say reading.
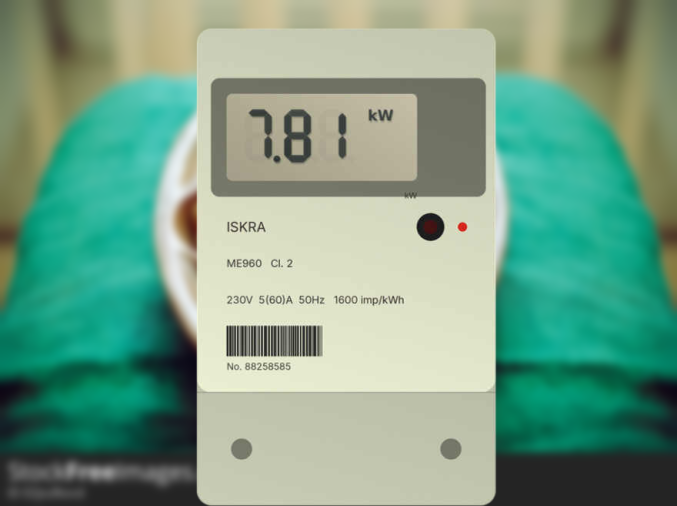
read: 7.81 kW
